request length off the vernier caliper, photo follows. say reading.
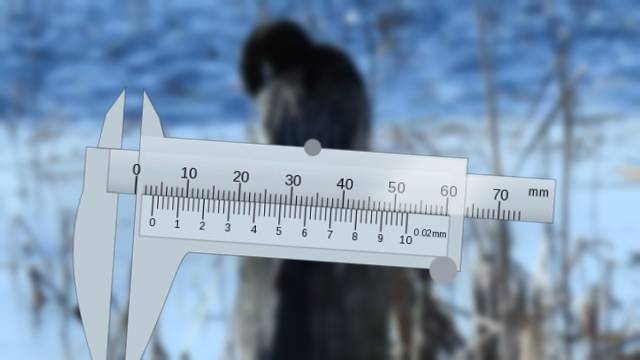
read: 3.5 mm
